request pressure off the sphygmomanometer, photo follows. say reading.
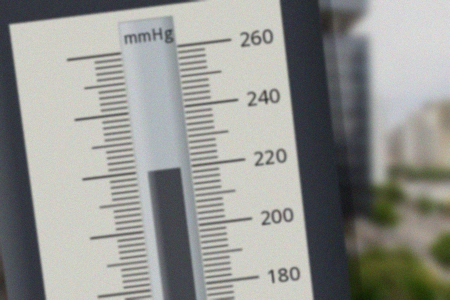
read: 220 mmHg
